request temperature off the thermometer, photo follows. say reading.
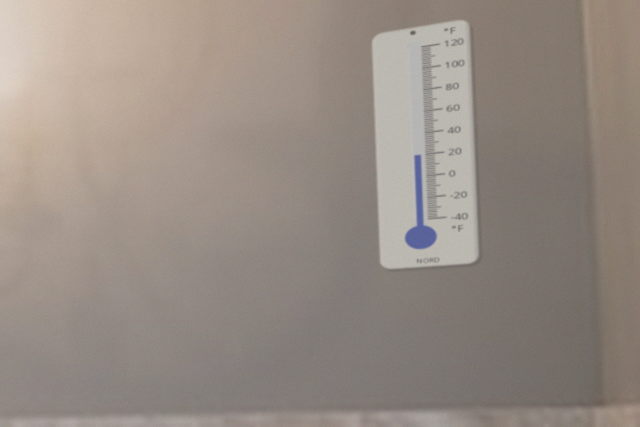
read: 20 °F
